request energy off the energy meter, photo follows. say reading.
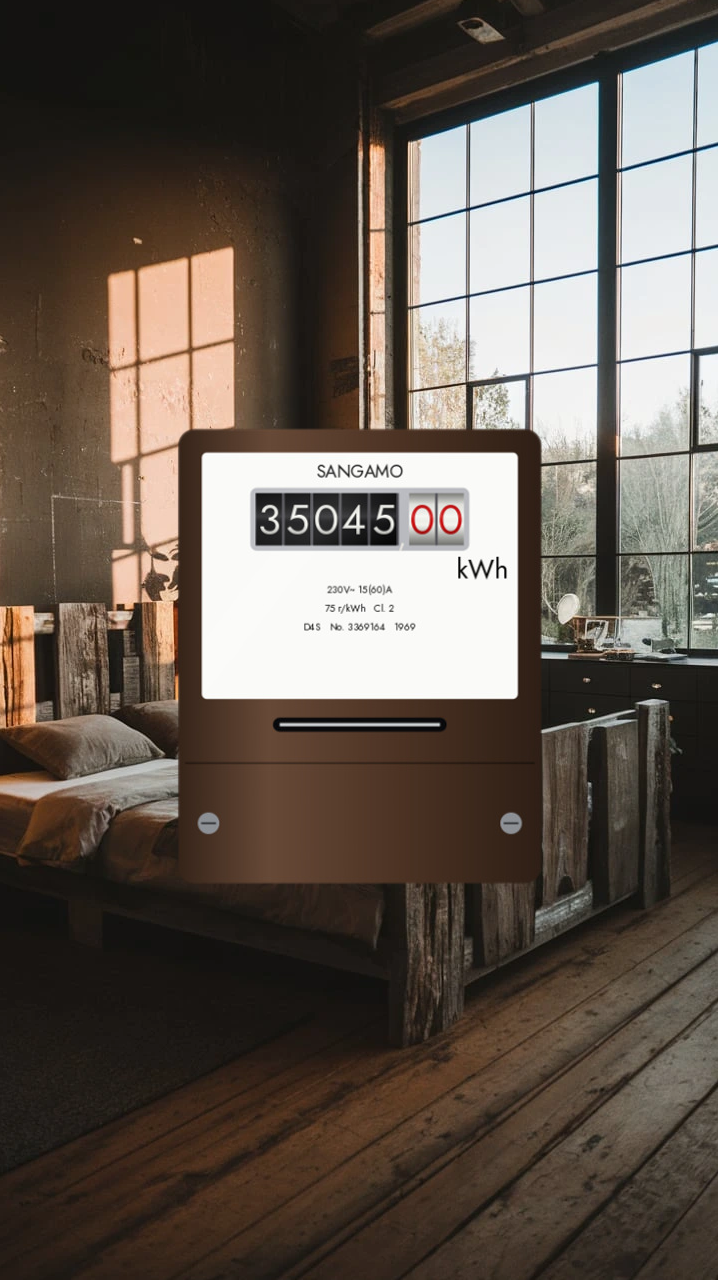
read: 35045.00 kWh
